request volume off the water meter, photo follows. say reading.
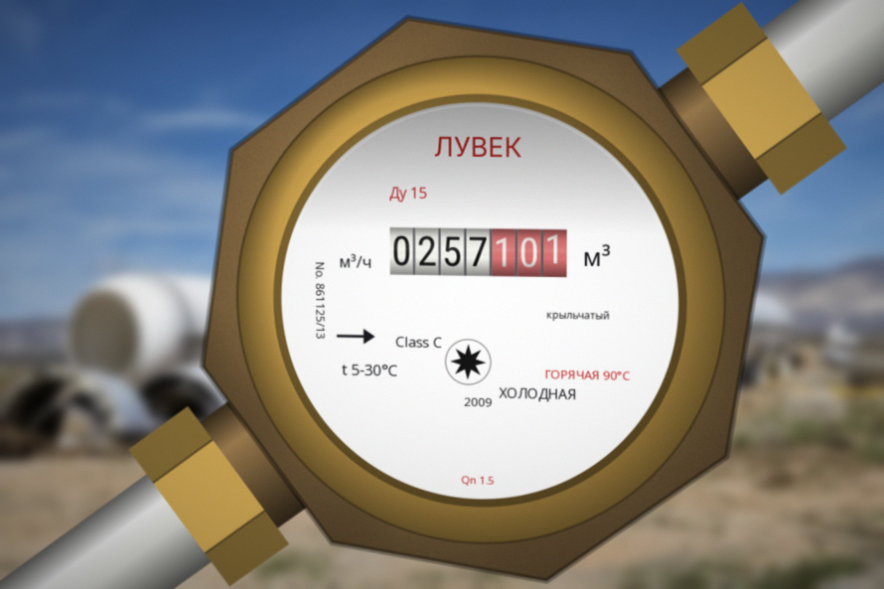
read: 257.101 m³
